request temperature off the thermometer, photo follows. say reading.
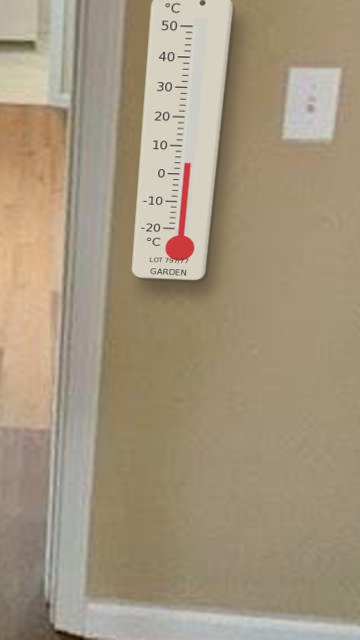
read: 4 °C
